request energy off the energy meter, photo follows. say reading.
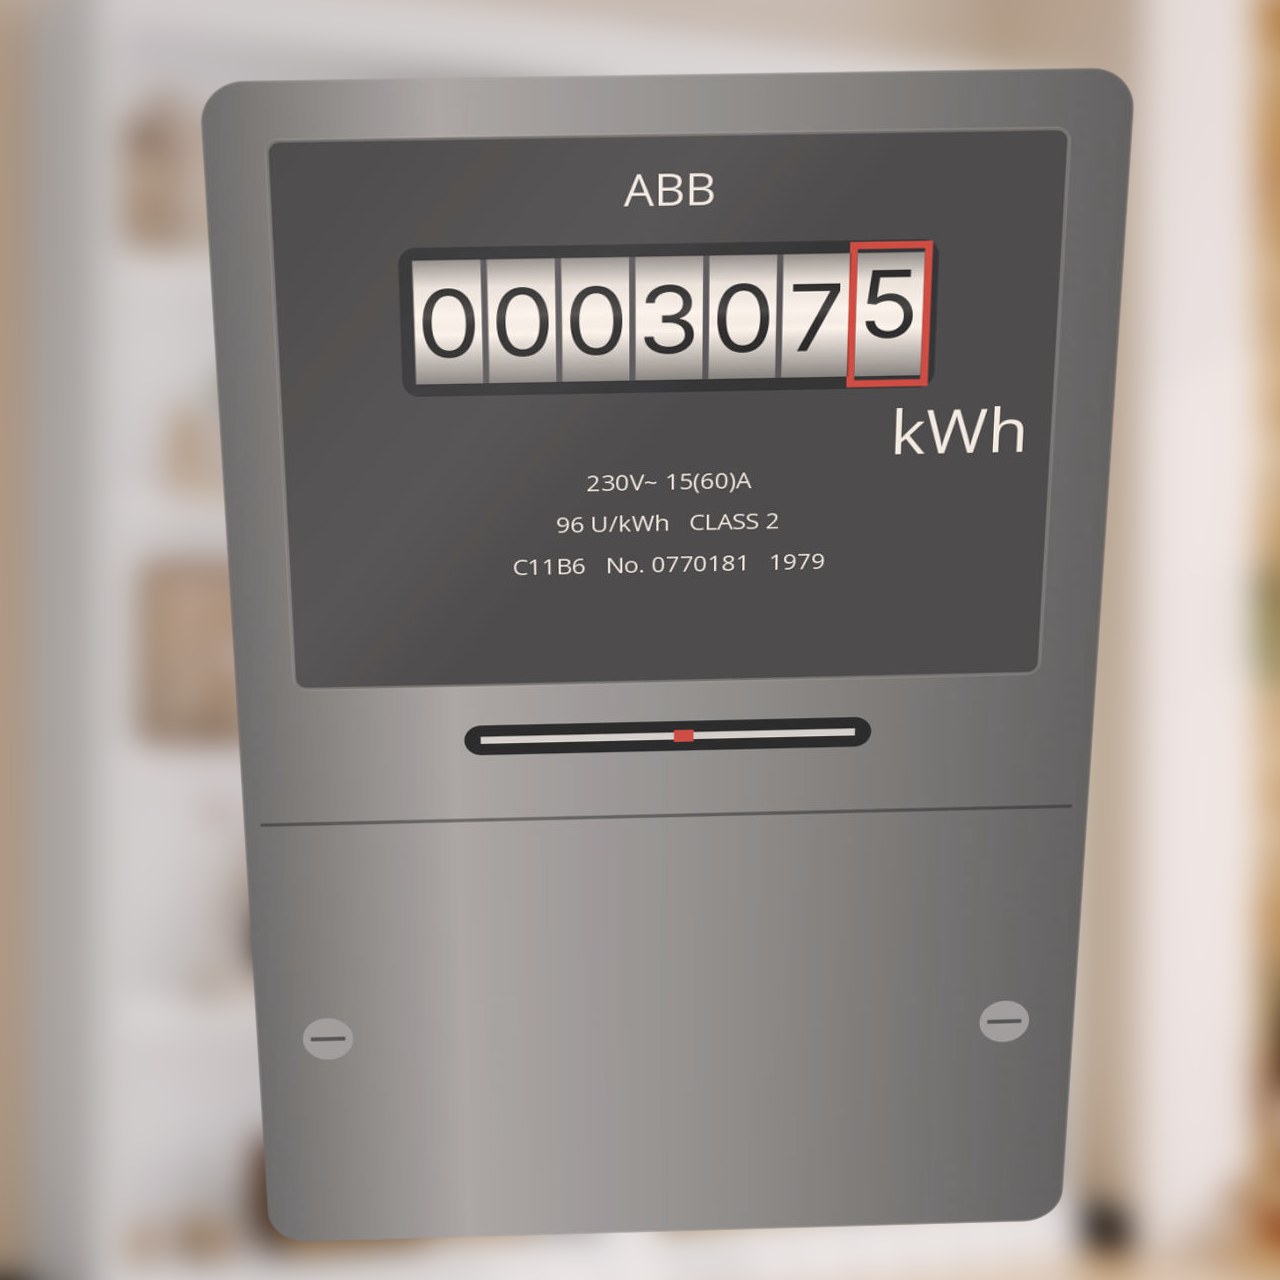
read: 307.5 kWh
